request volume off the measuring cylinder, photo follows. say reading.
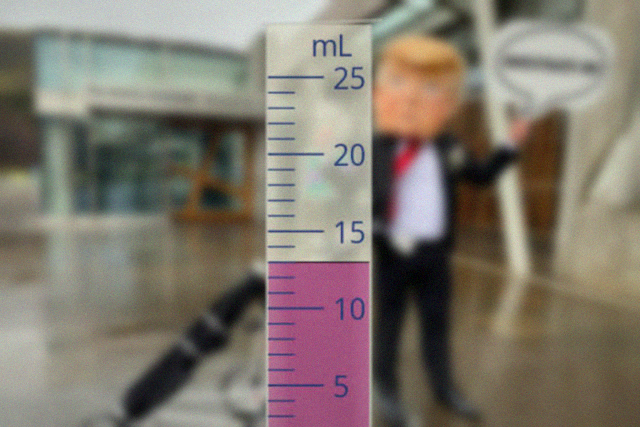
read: 13 mL
